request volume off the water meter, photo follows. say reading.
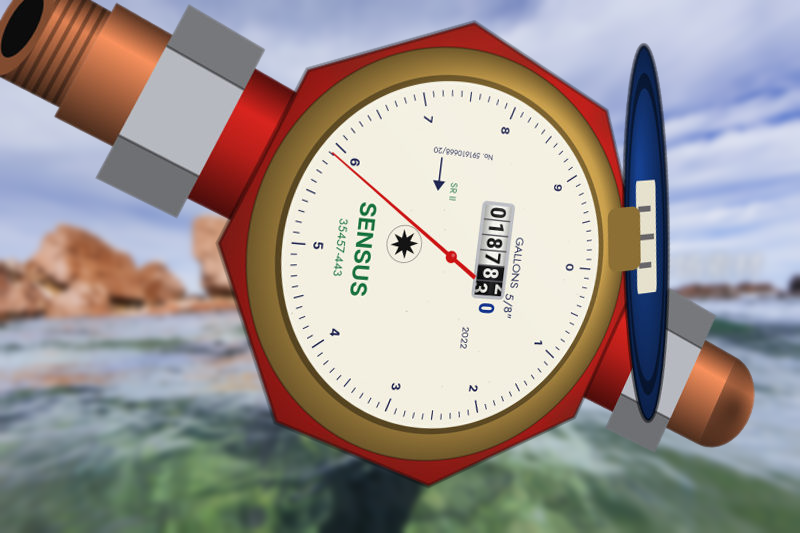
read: 187825.9 gal
